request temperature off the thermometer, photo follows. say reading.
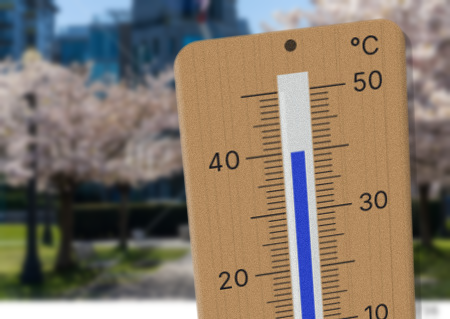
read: 40 °C
